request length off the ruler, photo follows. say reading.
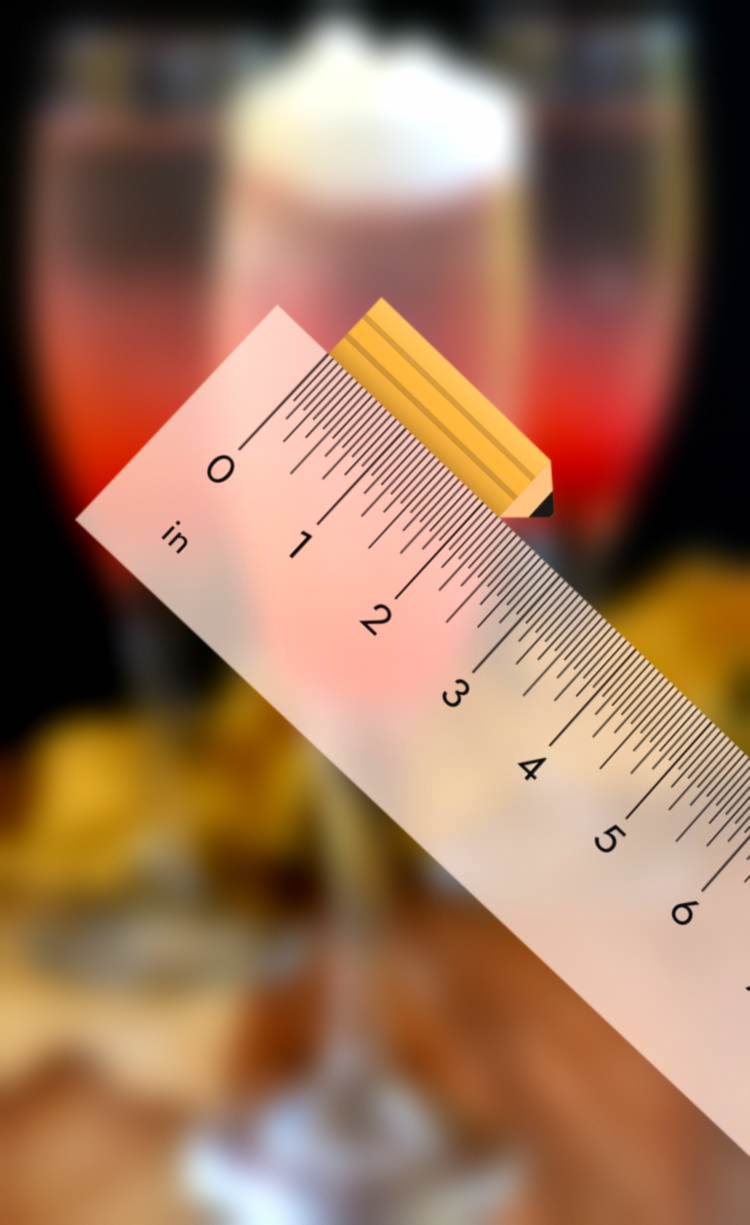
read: 2.5625 in
